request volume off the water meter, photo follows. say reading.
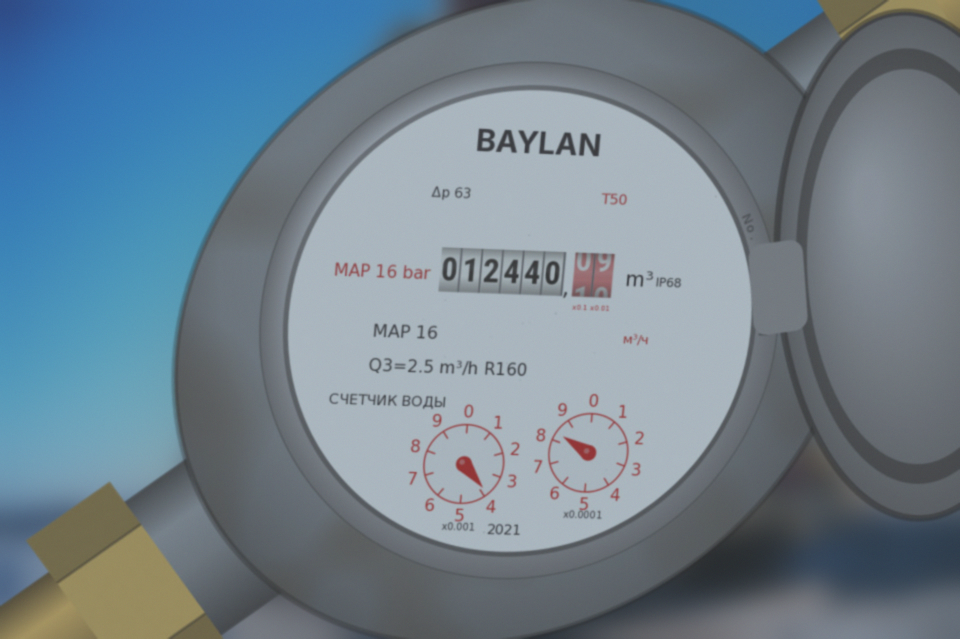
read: 12440.0938 m³
